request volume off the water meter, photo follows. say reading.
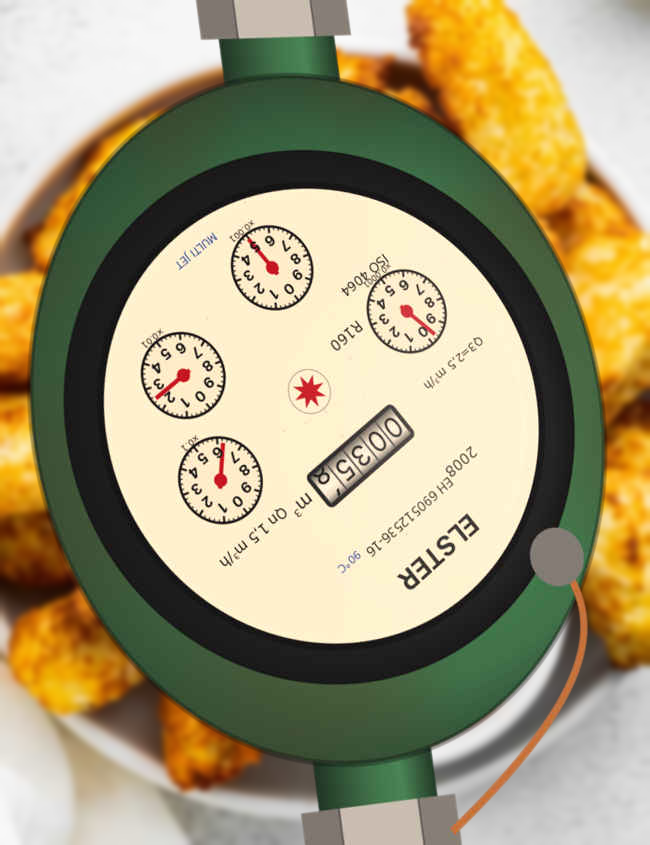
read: 357.6249 m³
